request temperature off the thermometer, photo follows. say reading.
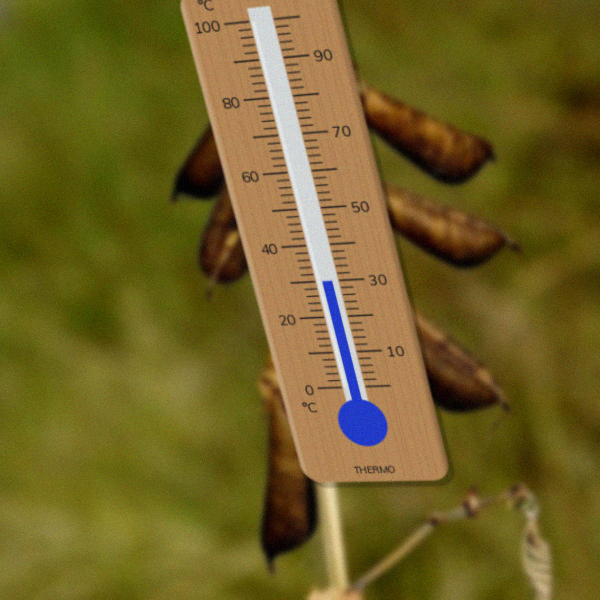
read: 30 °C
